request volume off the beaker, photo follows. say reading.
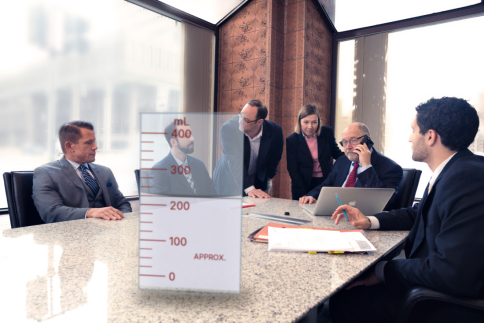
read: 225 mL
